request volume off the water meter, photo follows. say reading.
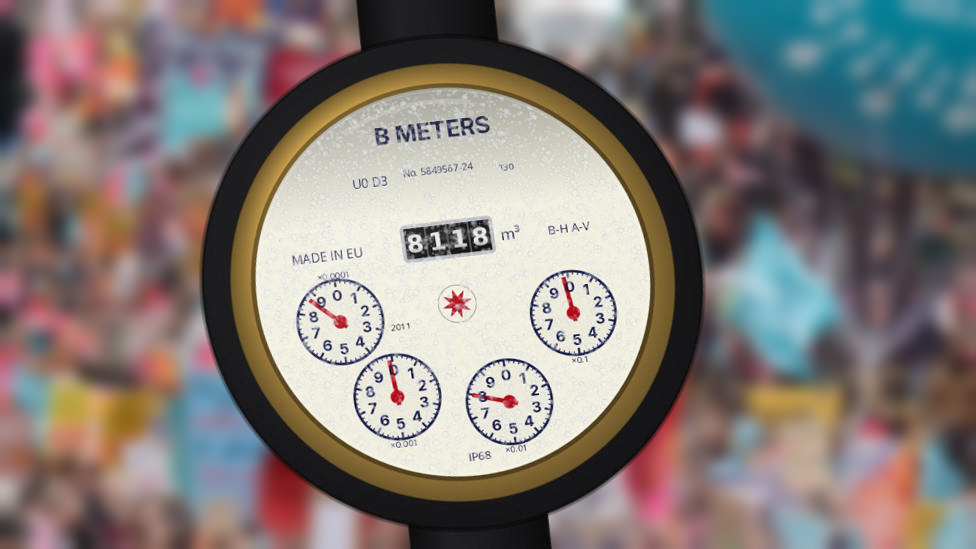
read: 8117.9798 m³
